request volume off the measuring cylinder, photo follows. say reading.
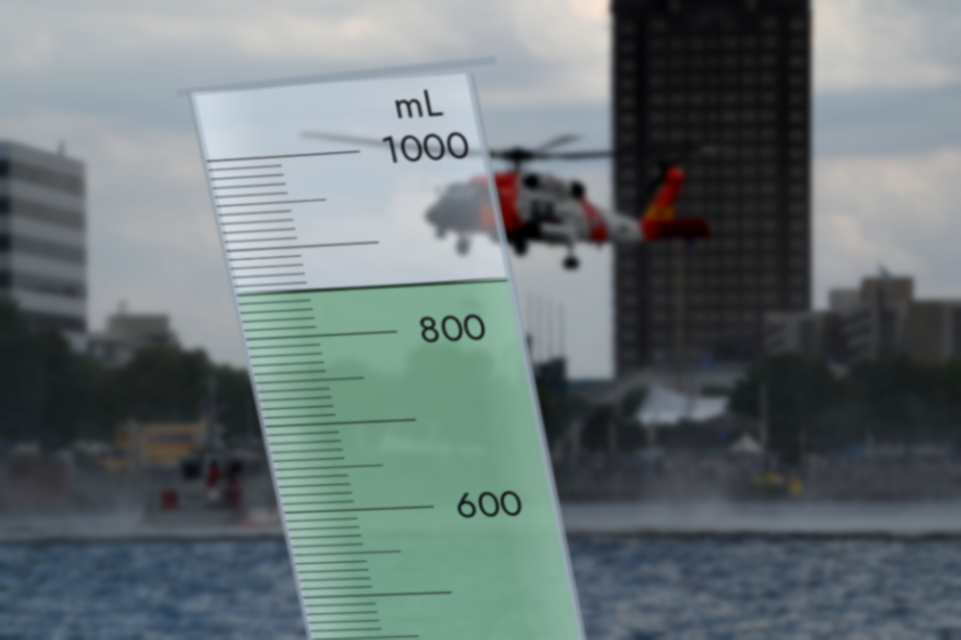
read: 850 mL
